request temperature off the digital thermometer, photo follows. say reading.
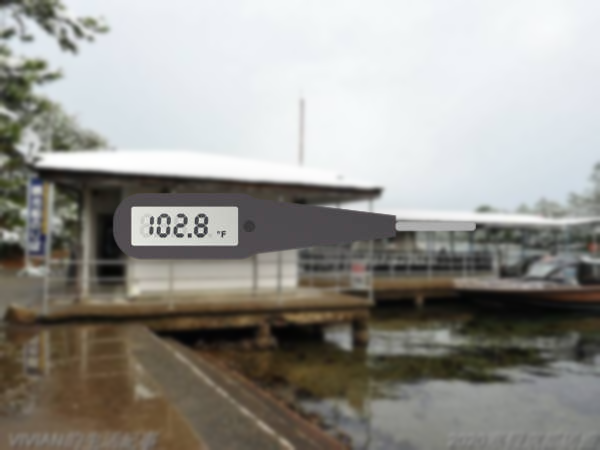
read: 102.8 °F
